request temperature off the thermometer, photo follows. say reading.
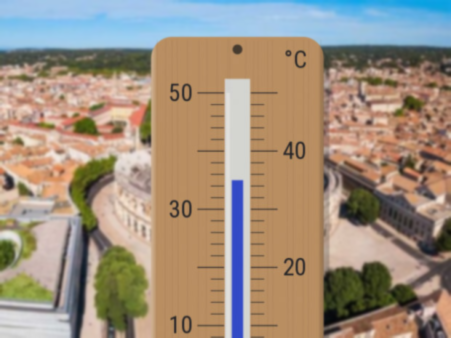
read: 35 °C
